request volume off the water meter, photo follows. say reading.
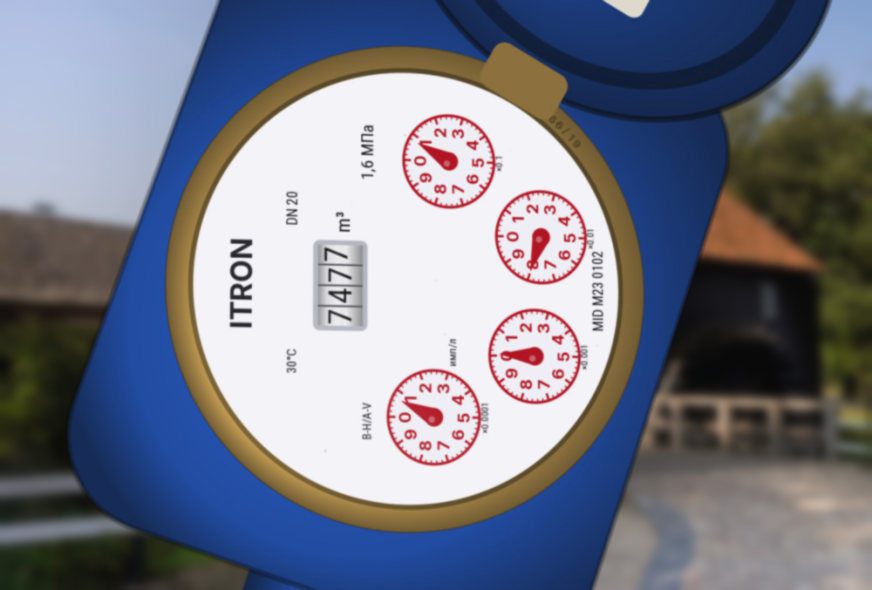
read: 7477.0800 m³
